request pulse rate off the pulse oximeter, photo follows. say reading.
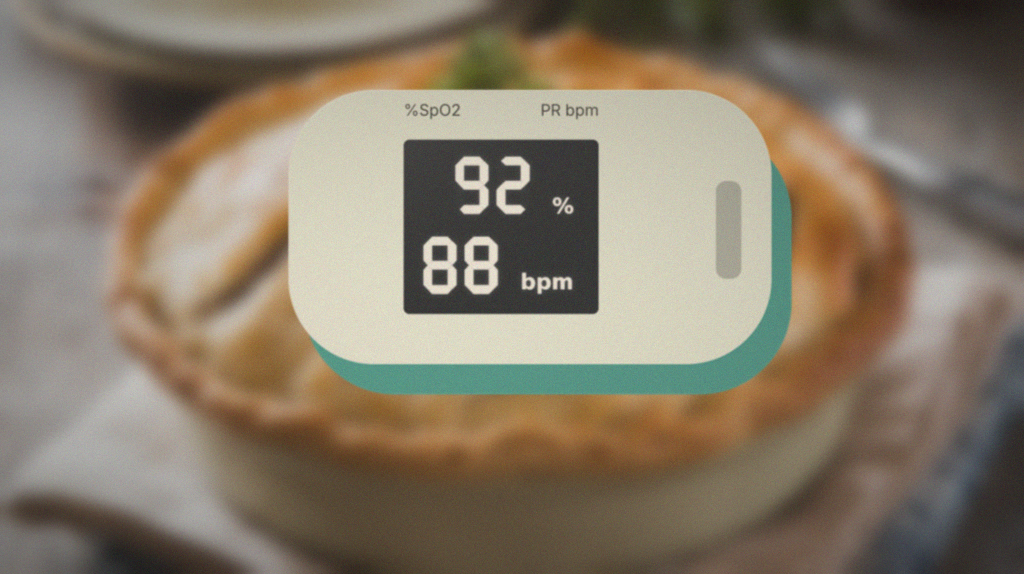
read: 88 bpm
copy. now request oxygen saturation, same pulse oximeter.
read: 92 %
